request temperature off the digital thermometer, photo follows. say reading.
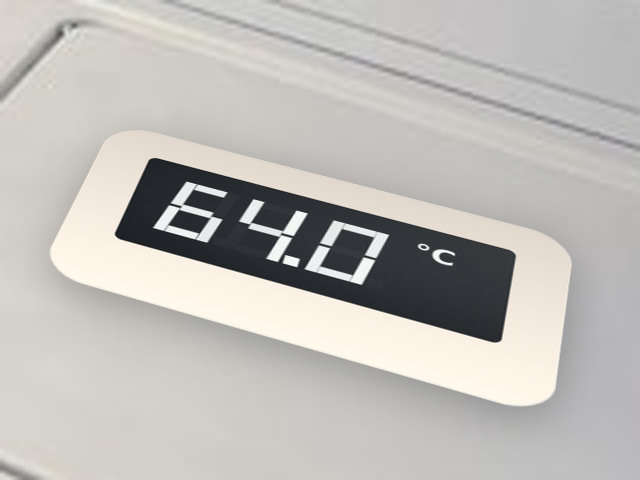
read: 64.0 °C
